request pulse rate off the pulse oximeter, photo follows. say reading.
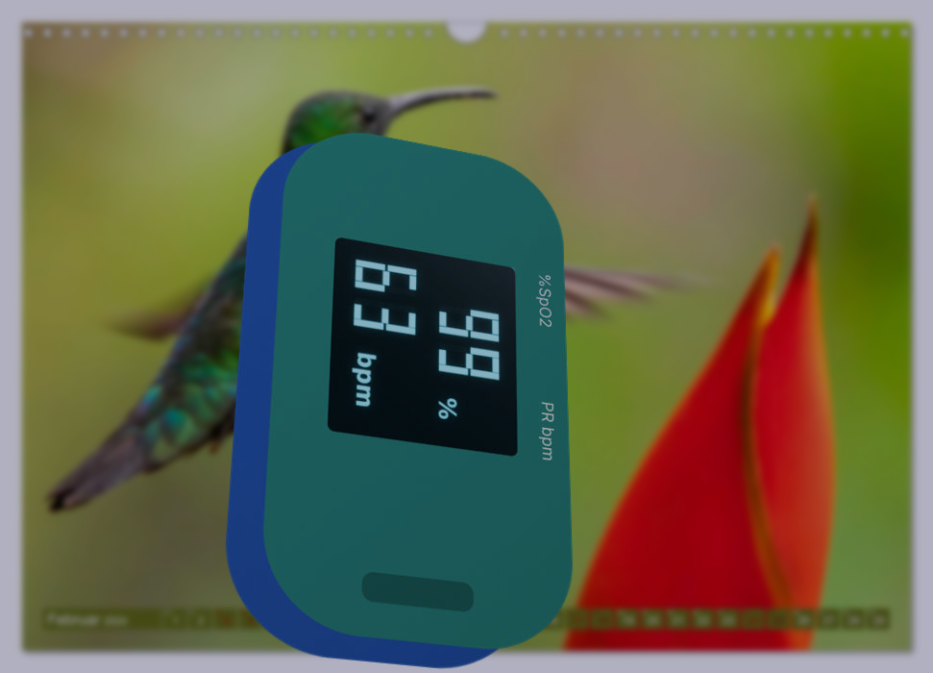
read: 63 bpm
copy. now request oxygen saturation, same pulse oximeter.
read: 99 %
